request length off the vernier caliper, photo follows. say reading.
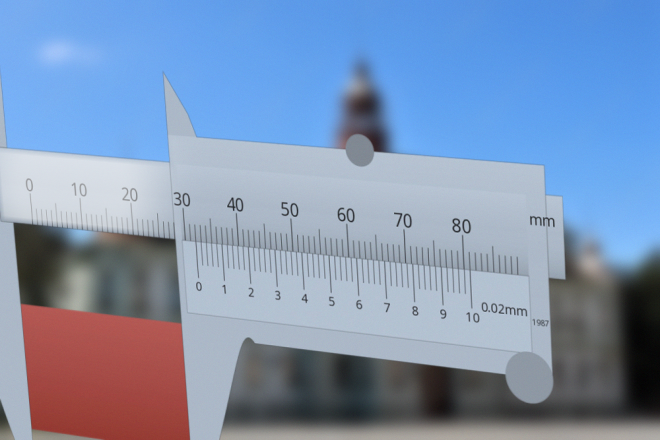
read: 32.0 mm
